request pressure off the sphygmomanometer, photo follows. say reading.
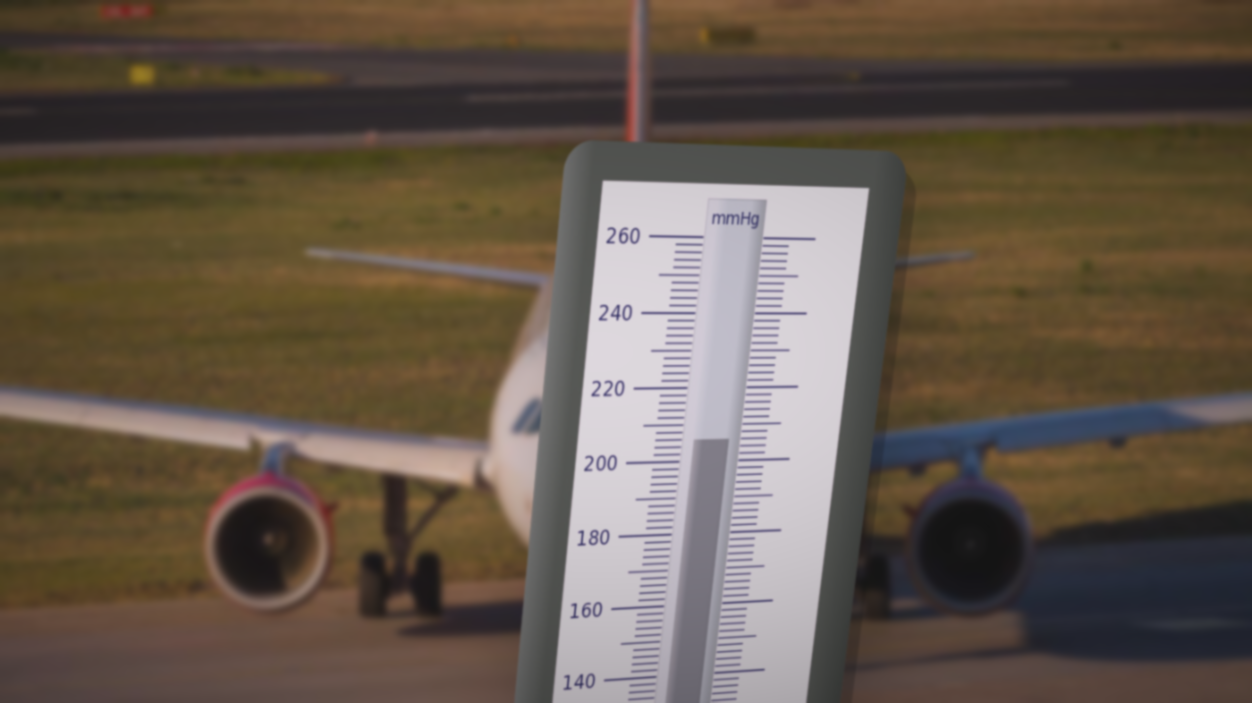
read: 206 mmHg
